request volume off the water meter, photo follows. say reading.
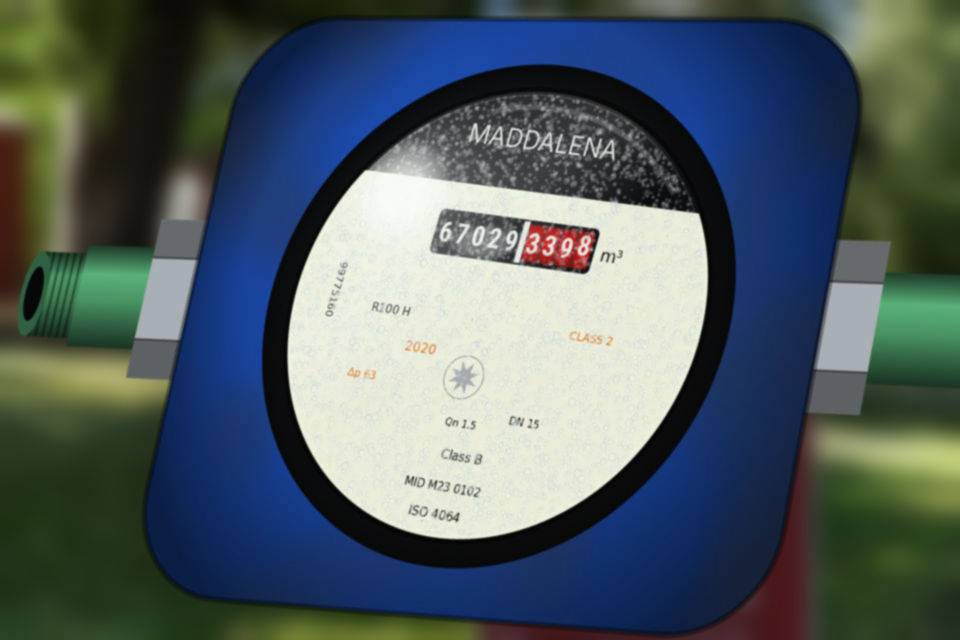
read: 67029.3398 m³
